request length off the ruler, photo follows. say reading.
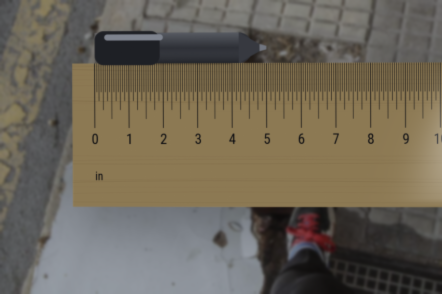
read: 5 in
